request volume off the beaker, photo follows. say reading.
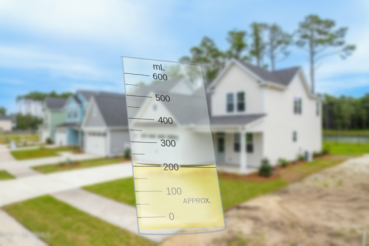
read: 200 mL
